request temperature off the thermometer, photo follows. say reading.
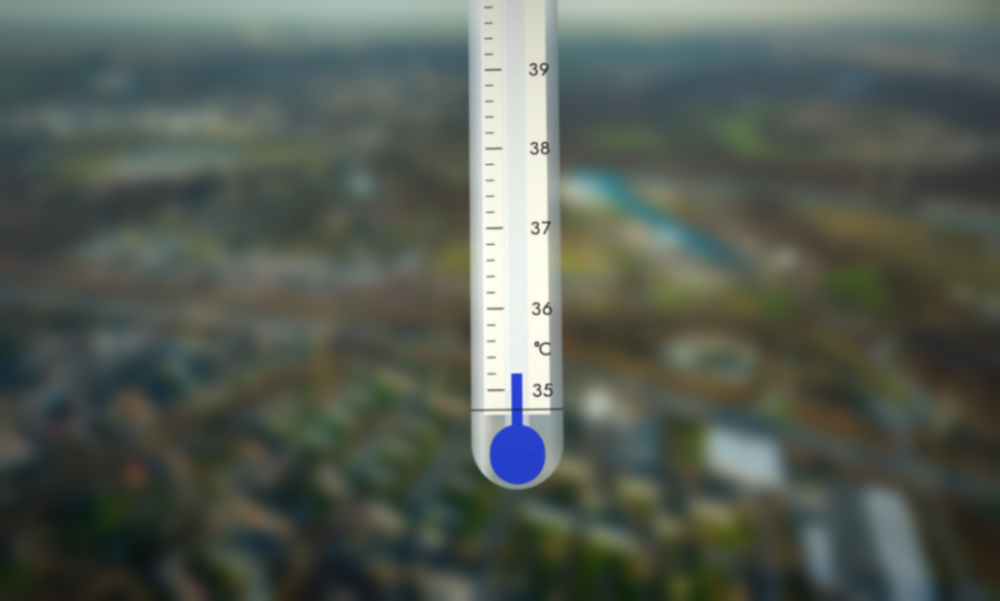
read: 35.2 °C
